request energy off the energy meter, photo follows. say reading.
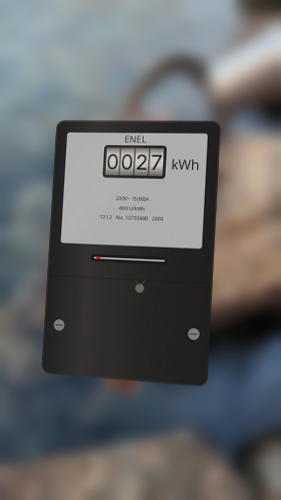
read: 27 kWh
